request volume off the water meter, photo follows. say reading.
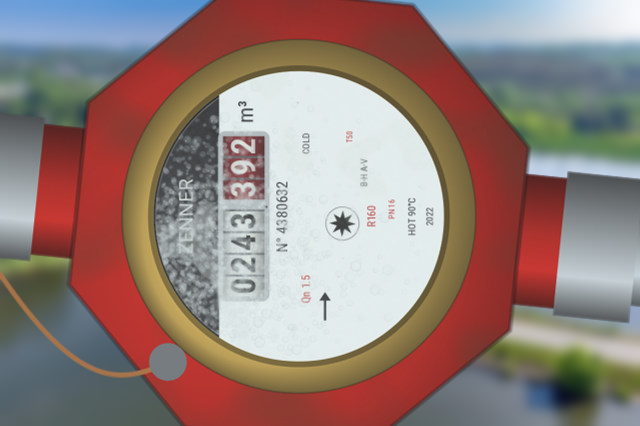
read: 243.392 m³
